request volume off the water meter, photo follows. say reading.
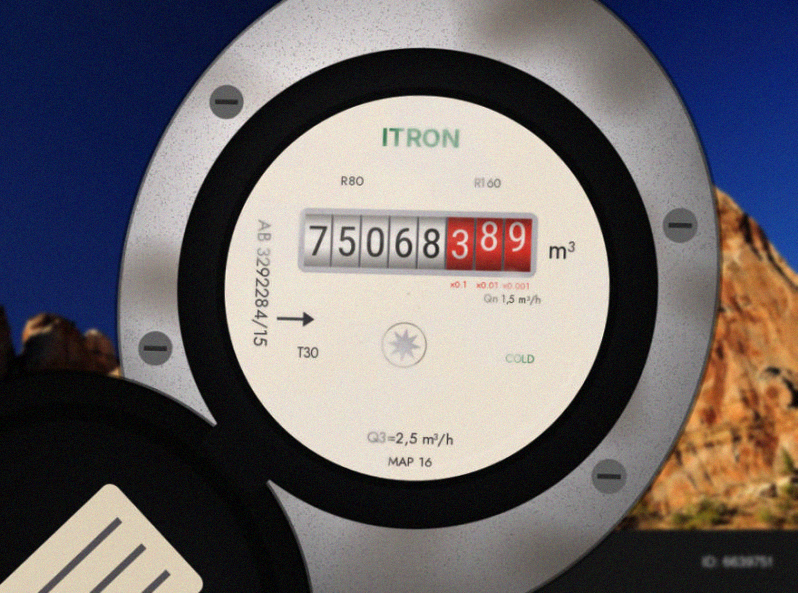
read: 75068.389 m³
